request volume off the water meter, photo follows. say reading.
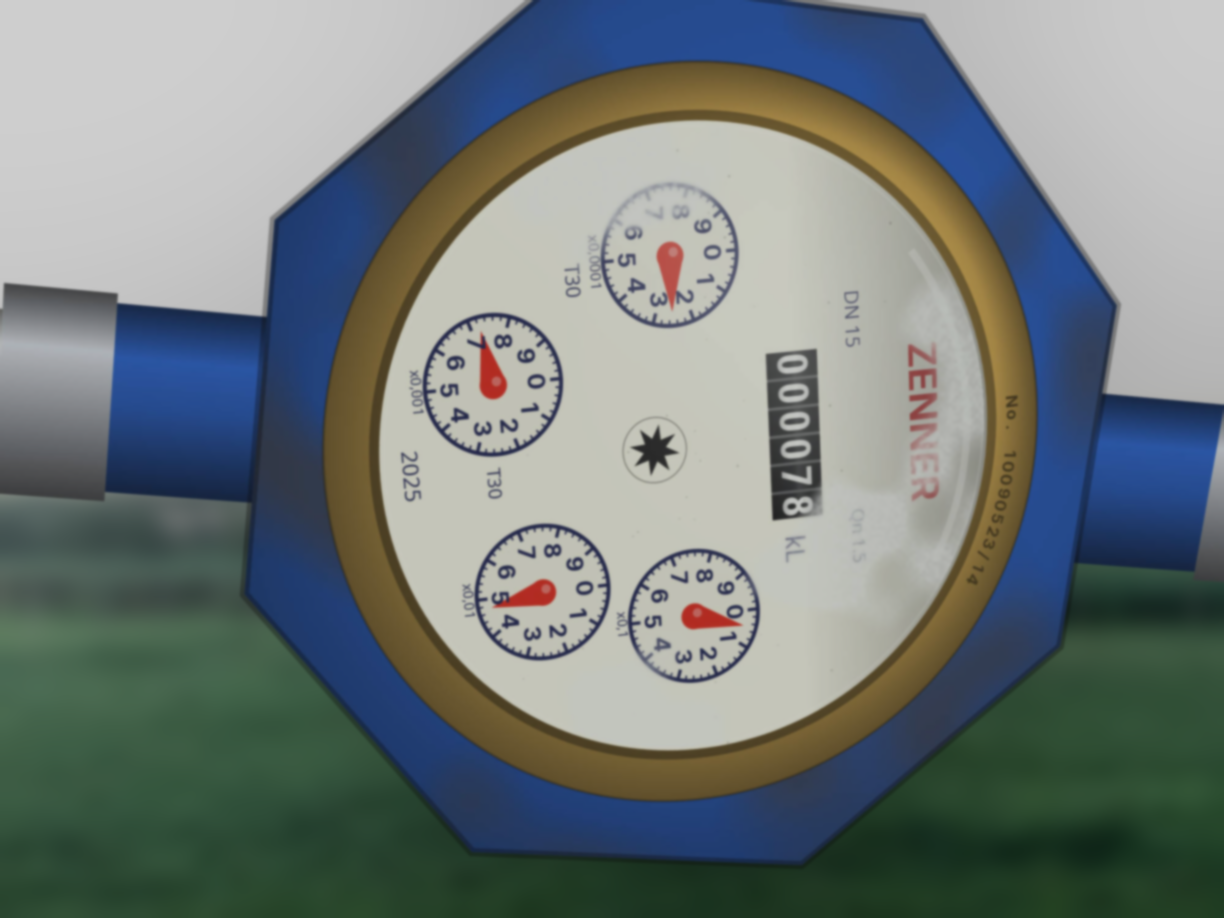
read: 78.0472 kL
